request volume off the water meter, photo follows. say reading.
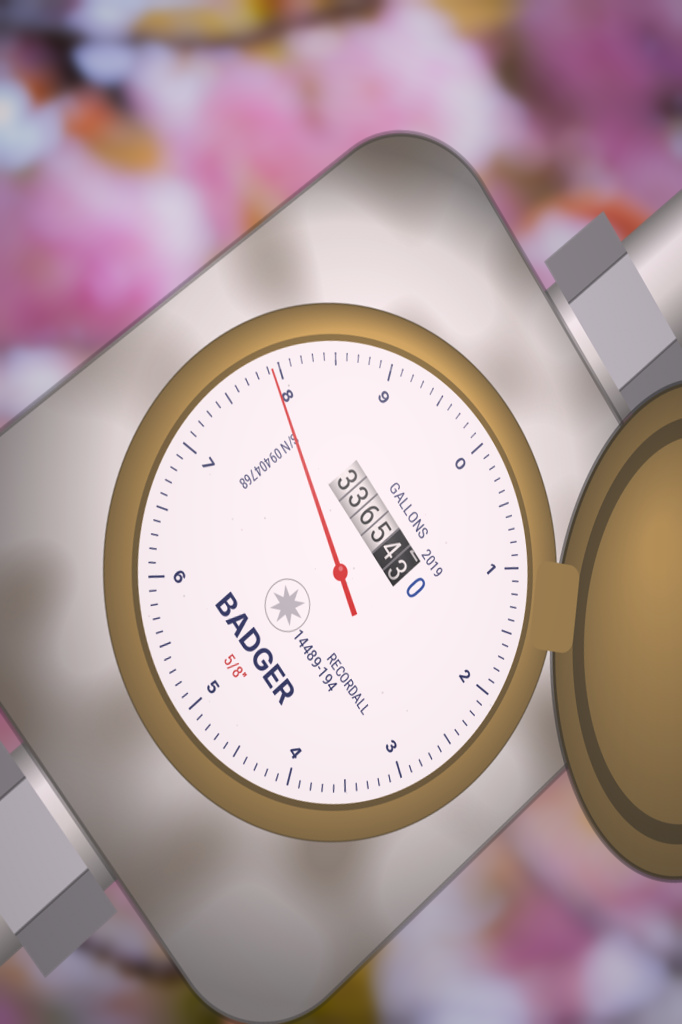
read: 3365427.9 gal
